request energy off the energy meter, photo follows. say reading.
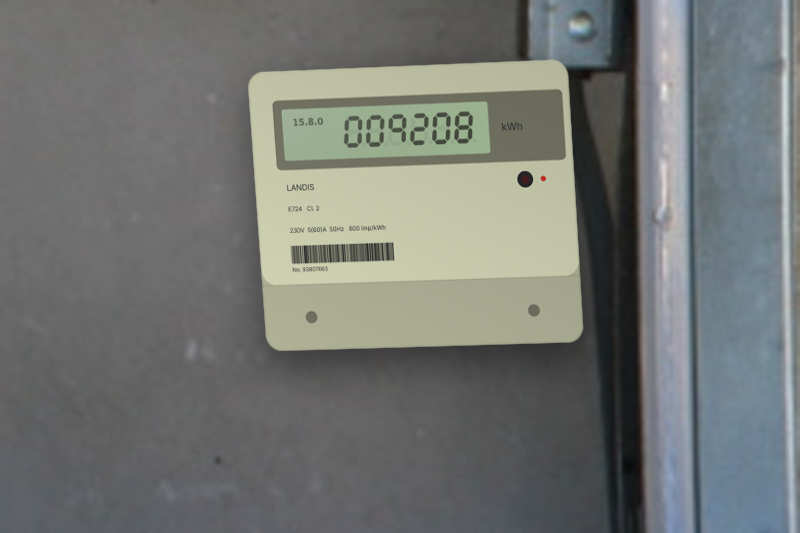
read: 9208 kWh
